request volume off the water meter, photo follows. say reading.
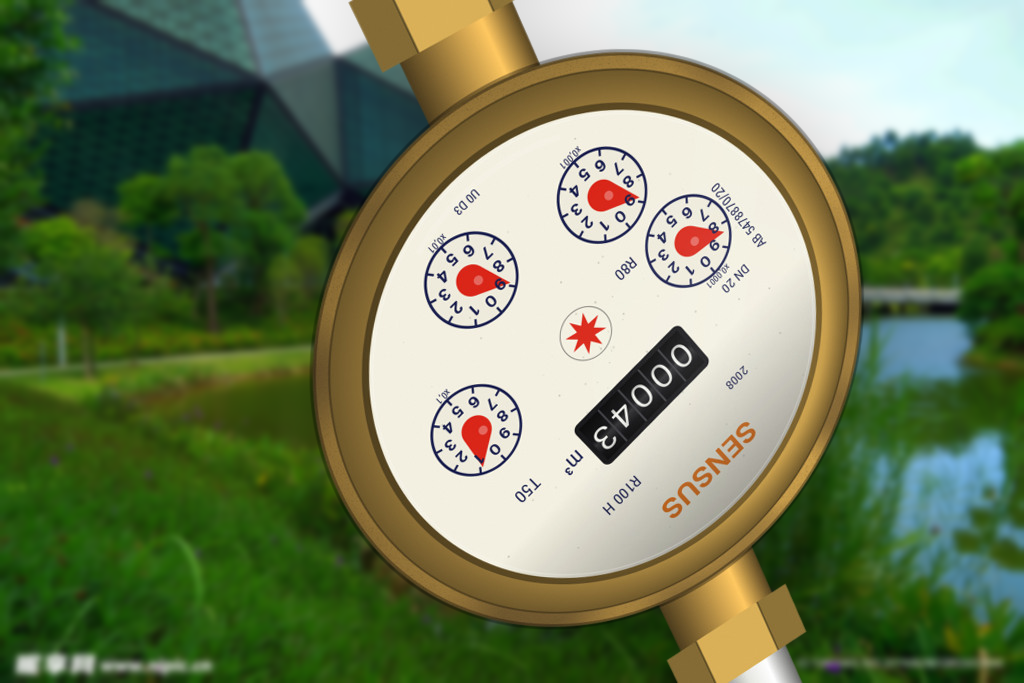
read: 43.0888 m³
